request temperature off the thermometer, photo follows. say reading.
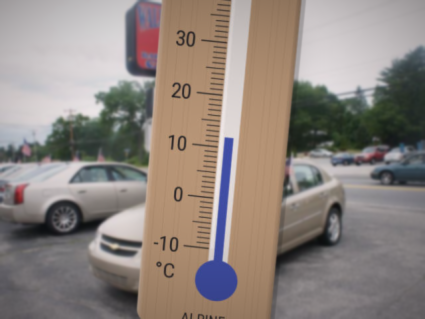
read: 12 °C
